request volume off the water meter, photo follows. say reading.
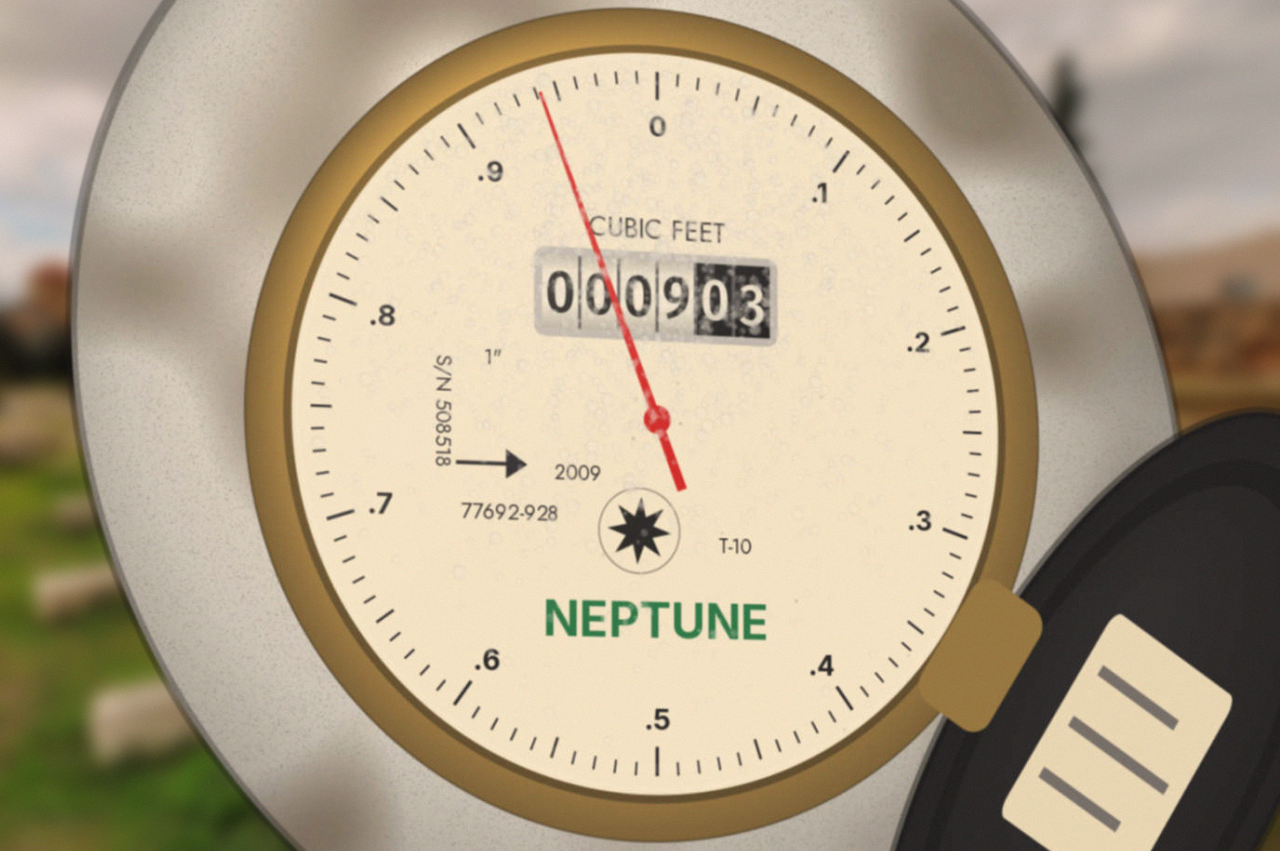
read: 902.94 ft³
